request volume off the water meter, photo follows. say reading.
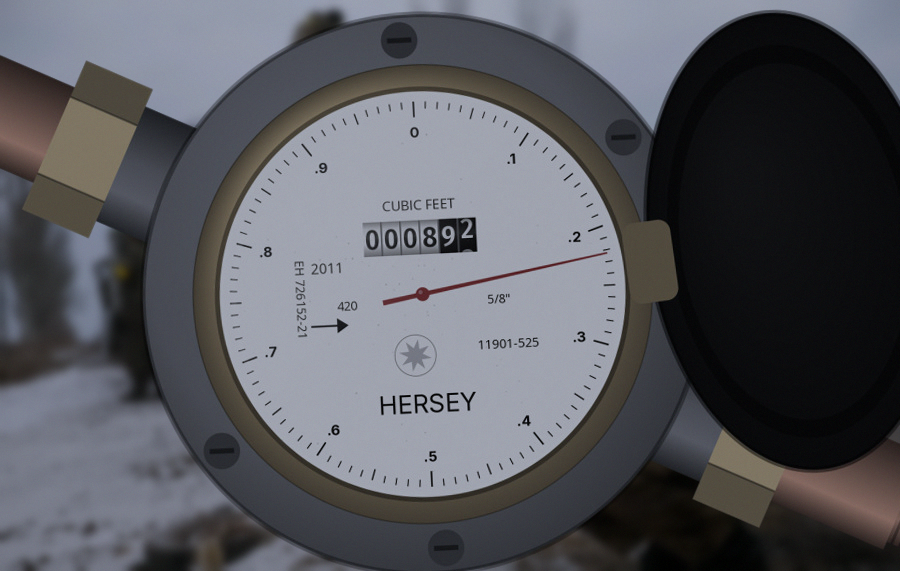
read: 892.22 ft³
